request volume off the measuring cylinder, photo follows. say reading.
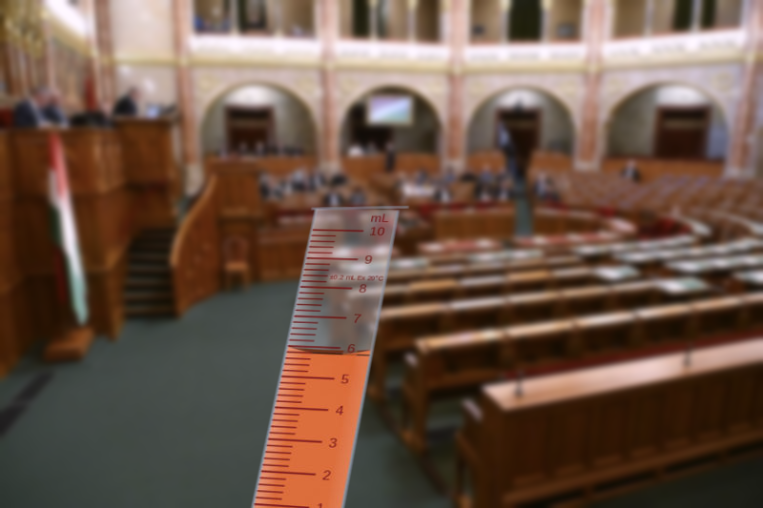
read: 5.8 mL
